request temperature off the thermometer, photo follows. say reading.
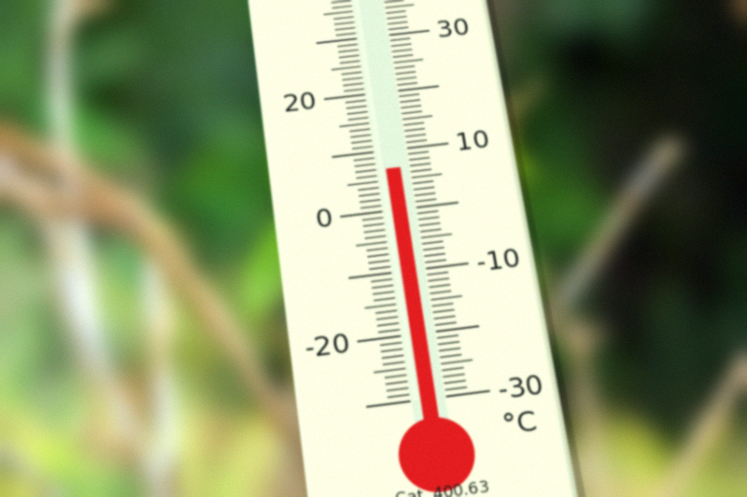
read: 7 °C
